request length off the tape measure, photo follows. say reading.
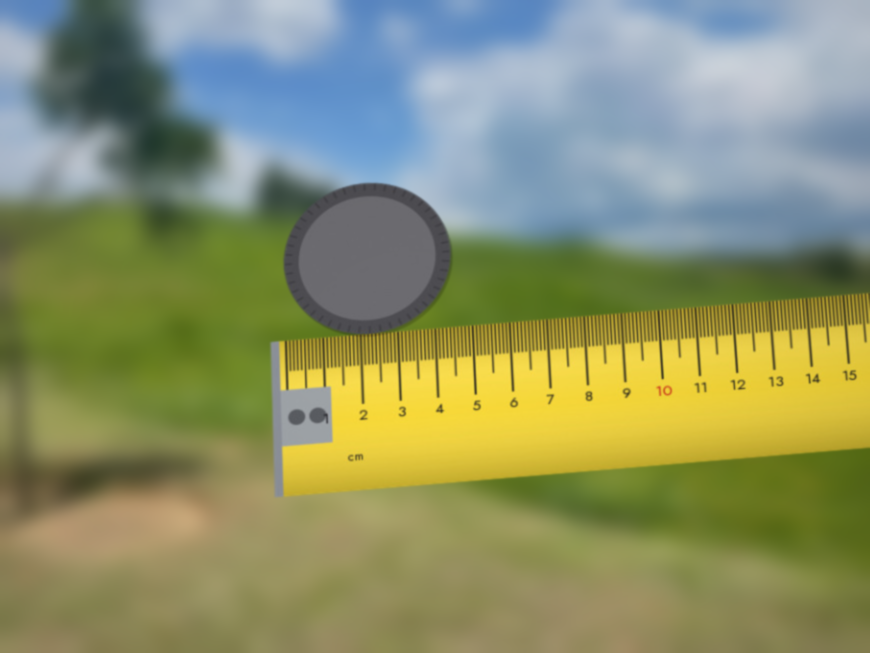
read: 4.5 cm
